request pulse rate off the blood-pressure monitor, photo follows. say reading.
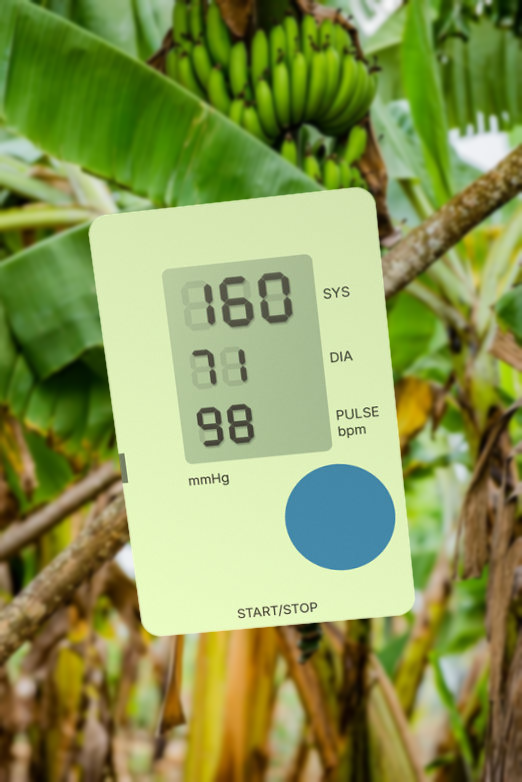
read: 98 bpm
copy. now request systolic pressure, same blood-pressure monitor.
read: 160 mmHg
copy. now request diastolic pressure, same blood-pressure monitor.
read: 71 mmHg
